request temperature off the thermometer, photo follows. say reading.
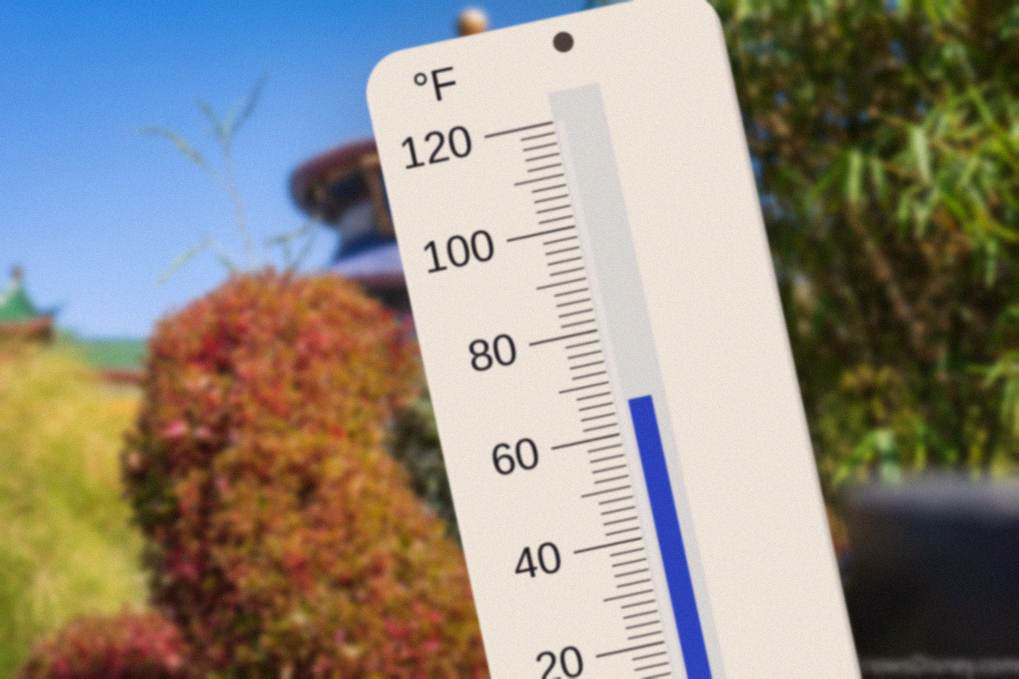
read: 66 °F
